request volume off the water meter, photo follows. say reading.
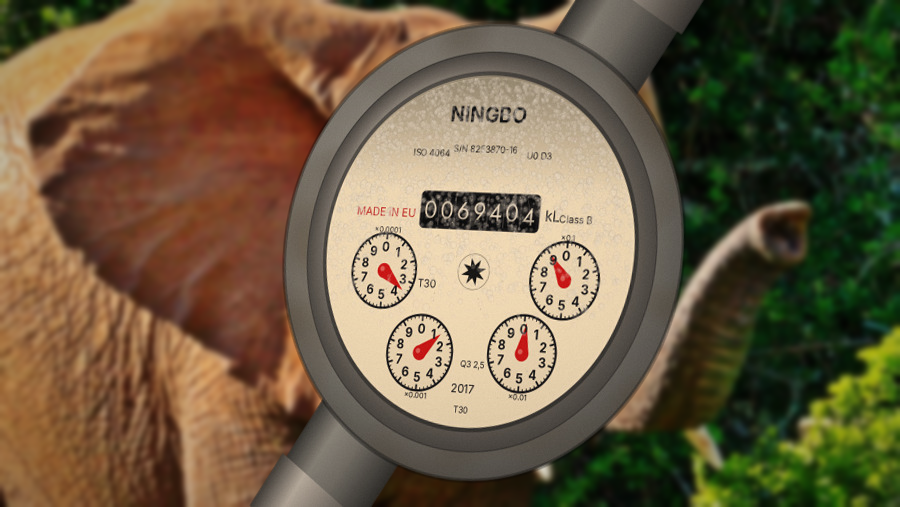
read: 69403.9013 kL
